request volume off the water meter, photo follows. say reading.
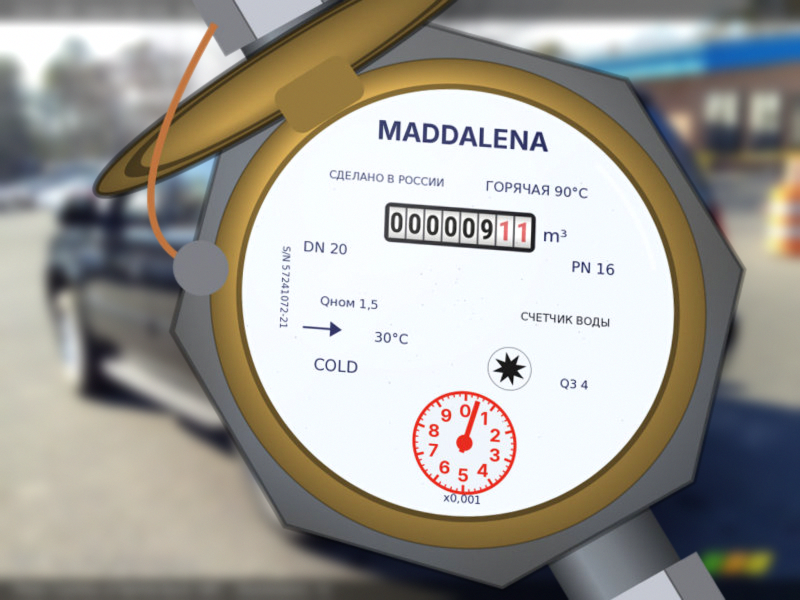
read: 9.110 m³
